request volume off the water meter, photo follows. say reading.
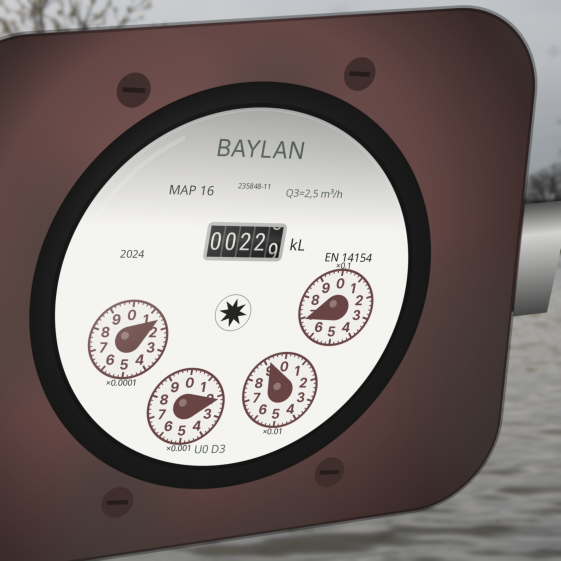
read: 228.6921 kL
